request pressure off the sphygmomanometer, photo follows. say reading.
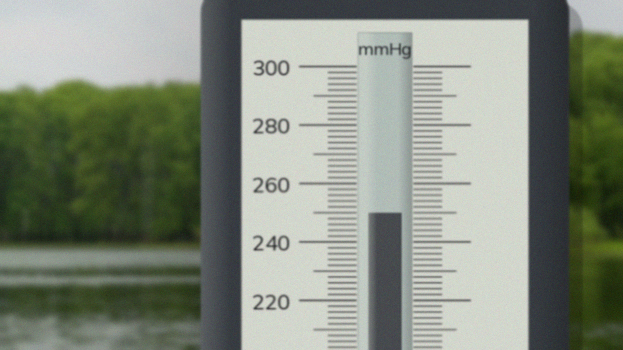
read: 250 mmHg
